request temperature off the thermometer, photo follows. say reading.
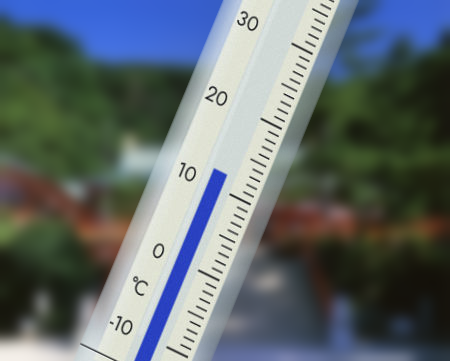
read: 12 °C
